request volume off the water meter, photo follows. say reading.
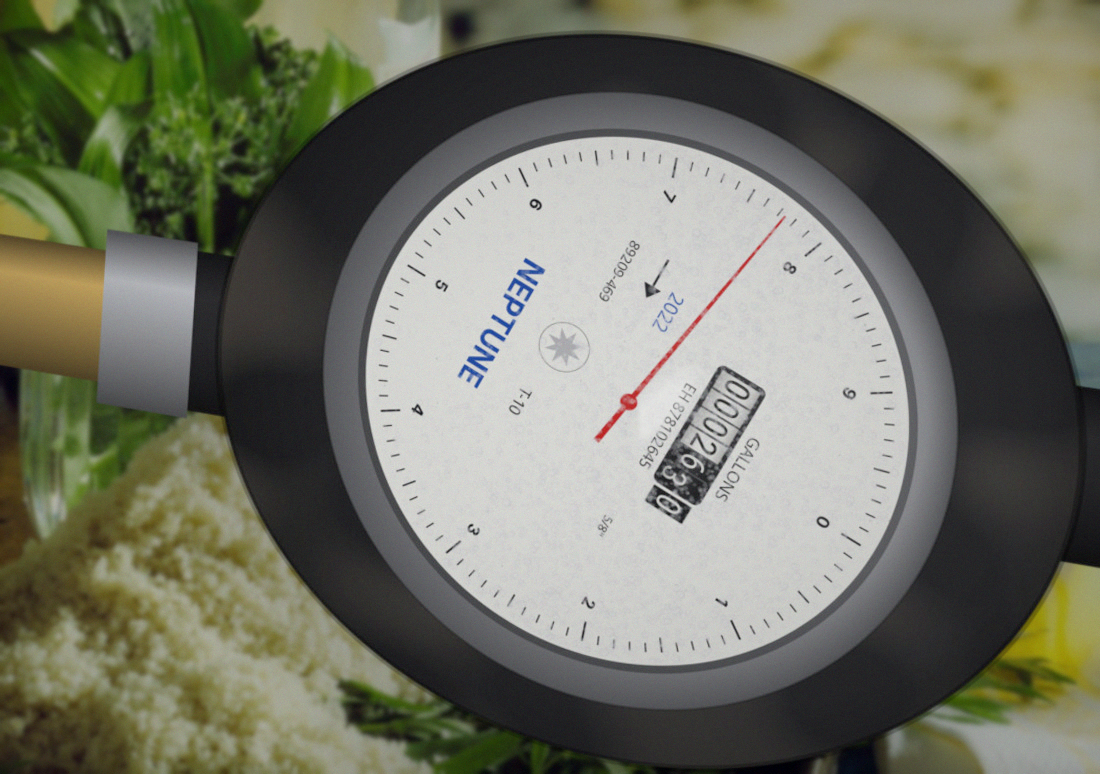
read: 2627.7 gal
